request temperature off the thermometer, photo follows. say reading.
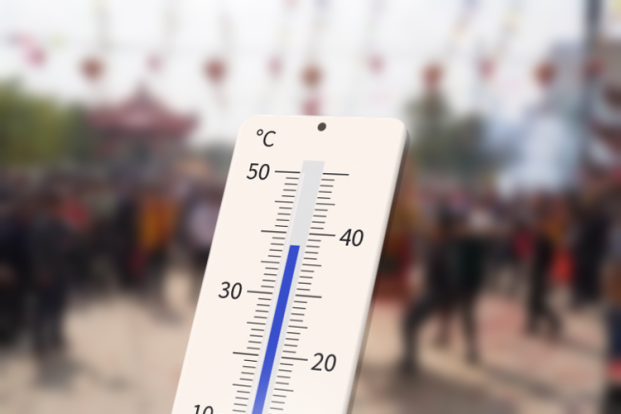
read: 38 °C
